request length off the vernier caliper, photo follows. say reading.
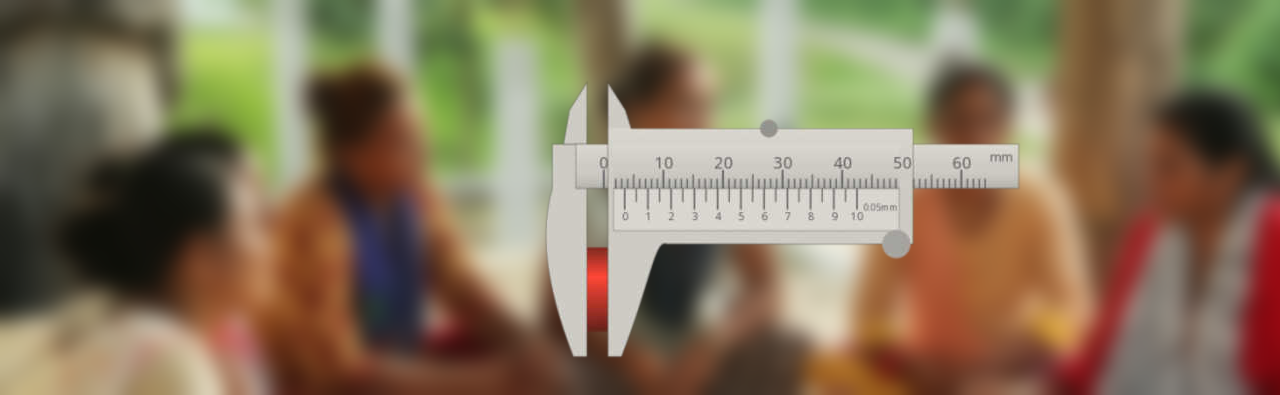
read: 3.5 mm
